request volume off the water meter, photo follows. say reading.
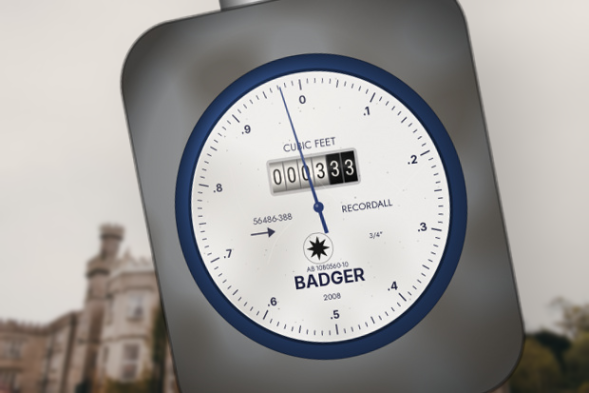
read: 332.97 ft³
